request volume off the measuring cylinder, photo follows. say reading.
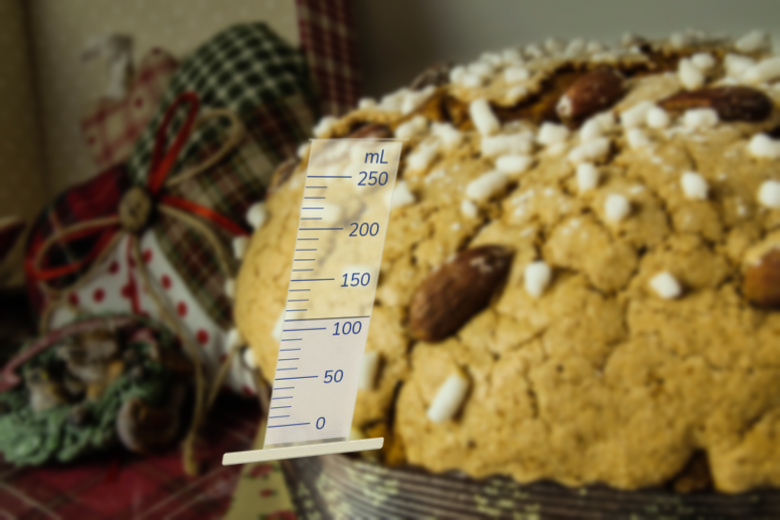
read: 110 mL
